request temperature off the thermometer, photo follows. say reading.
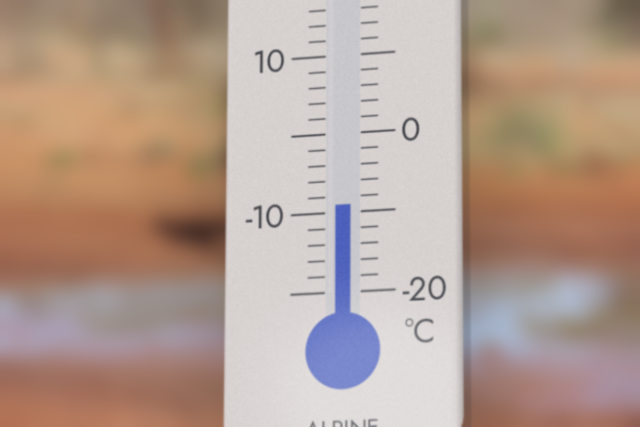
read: -9 °C
